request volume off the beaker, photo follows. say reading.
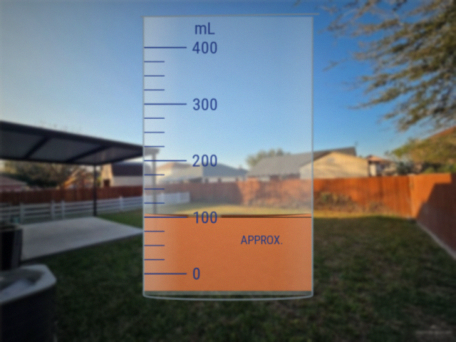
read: 100 mL
